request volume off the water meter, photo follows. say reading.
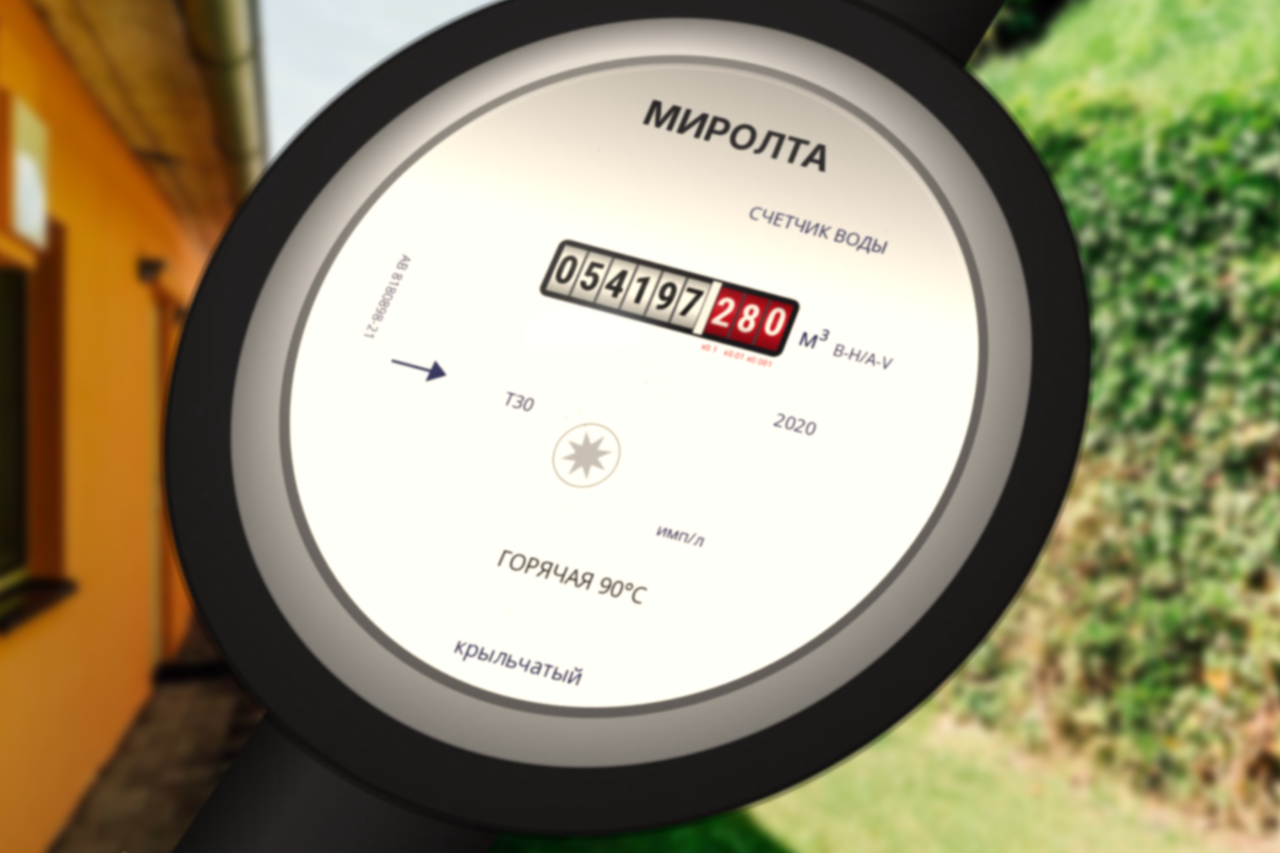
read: 54197.280 m³
